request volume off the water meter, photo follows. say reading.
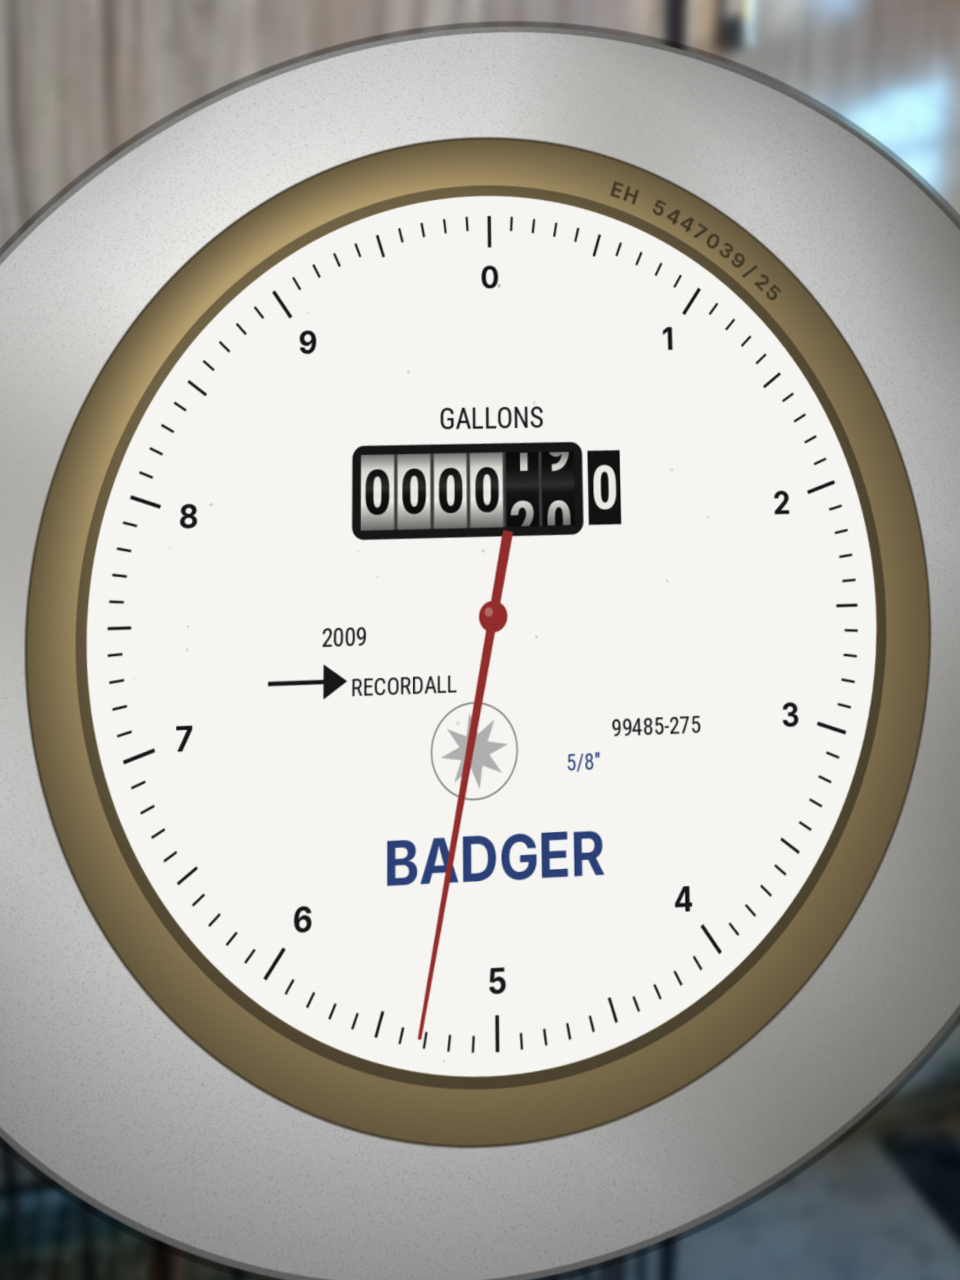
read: 195.3 gal
